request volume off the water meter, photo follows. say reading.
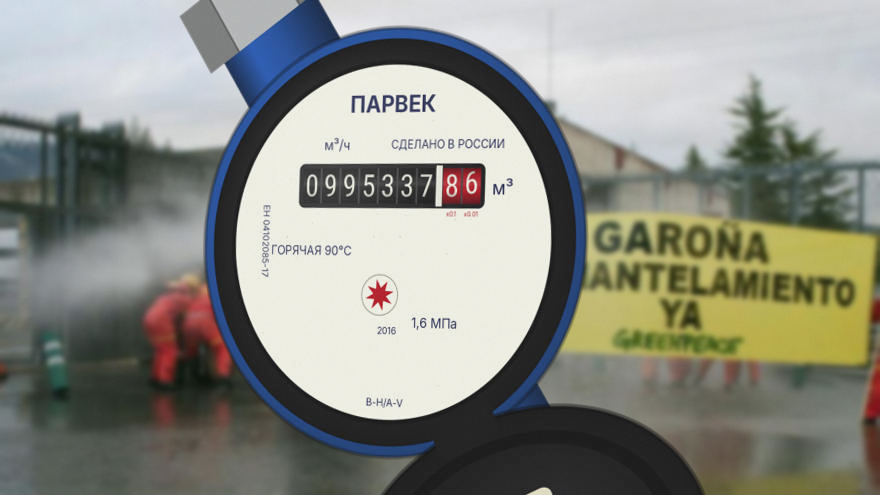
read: 995337.86 m³
